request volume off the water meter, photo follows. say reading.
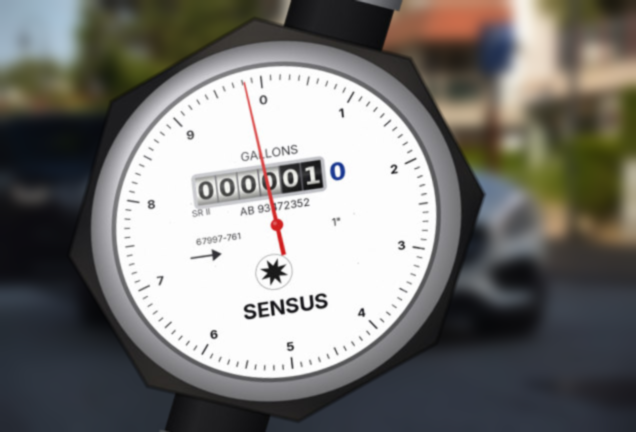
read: 9.8 gal
